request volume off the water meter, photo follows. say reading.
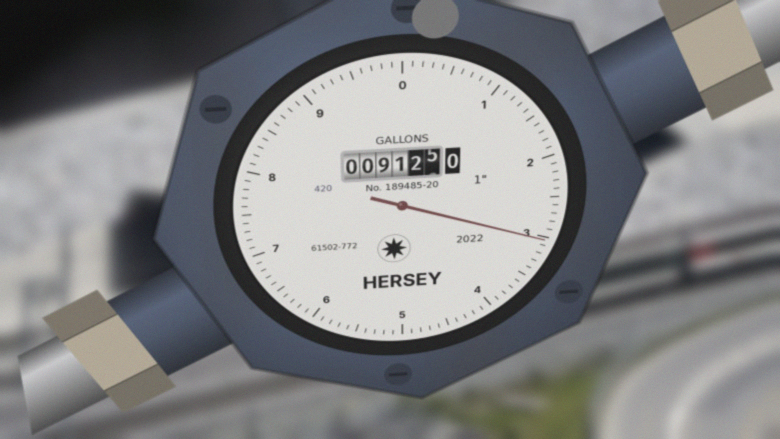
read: 91253.0 gal
